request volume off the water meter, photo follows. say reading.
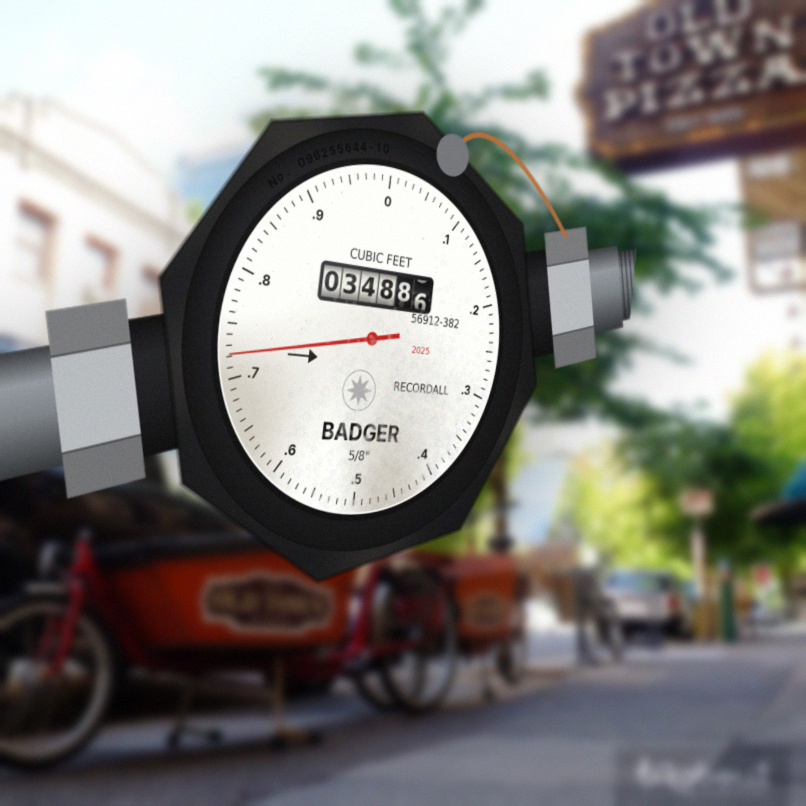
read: 34885.72 ft³
